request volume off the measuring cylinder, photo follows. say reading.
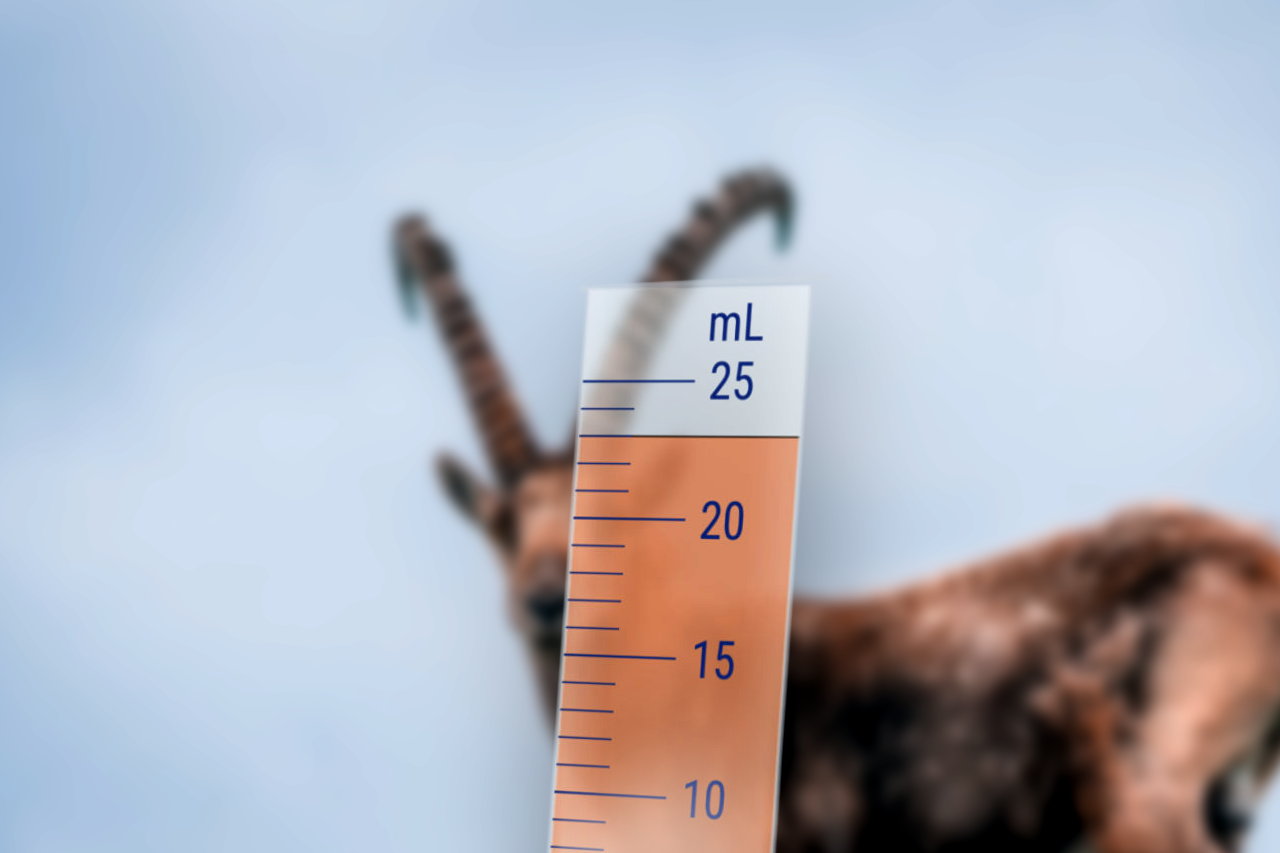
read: 23 mL
